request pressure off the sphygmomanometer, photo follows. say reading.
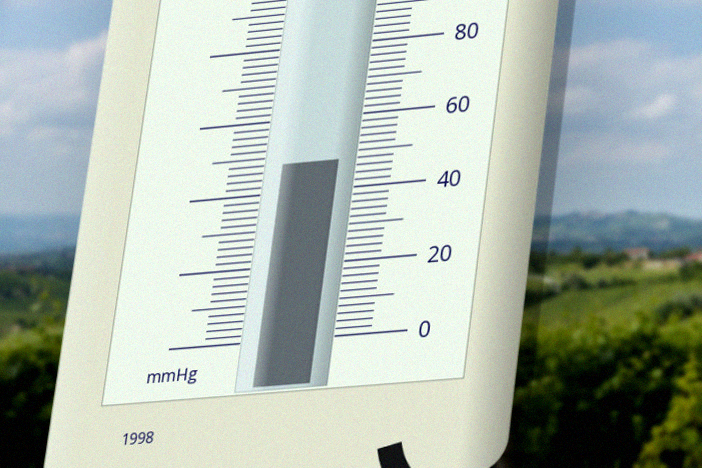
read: 48 mmHg
